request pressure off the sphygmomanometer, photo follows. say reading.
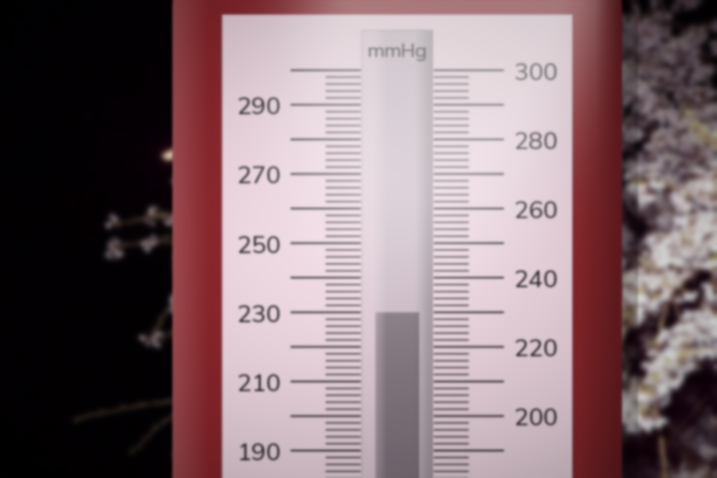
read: 230 mmHg
